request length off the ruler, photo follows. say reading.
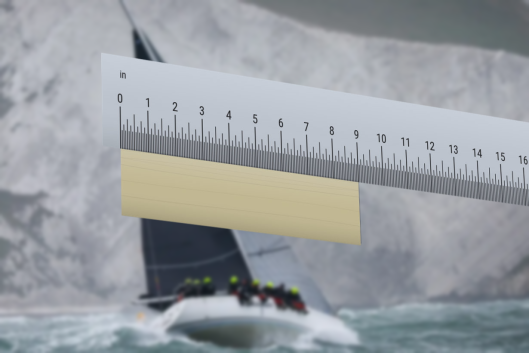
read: 9 in
